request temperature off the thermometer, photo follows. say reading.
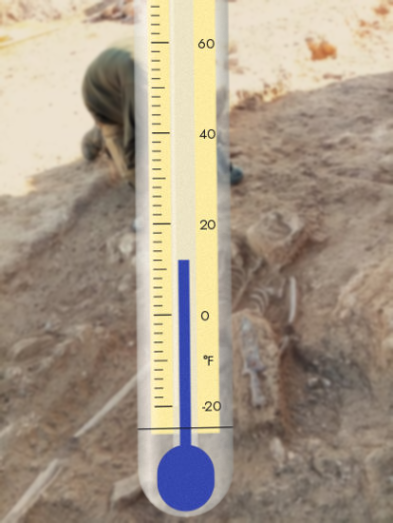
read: 12 °F
